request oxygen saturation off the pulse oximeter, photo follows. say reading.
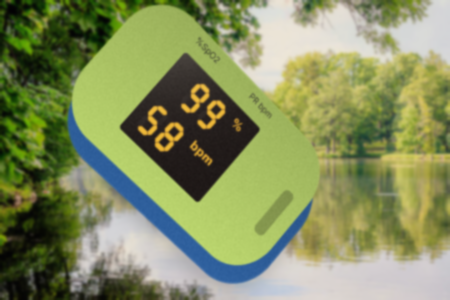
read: 99 %
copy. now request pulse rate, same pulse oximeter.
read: 58 bpm
